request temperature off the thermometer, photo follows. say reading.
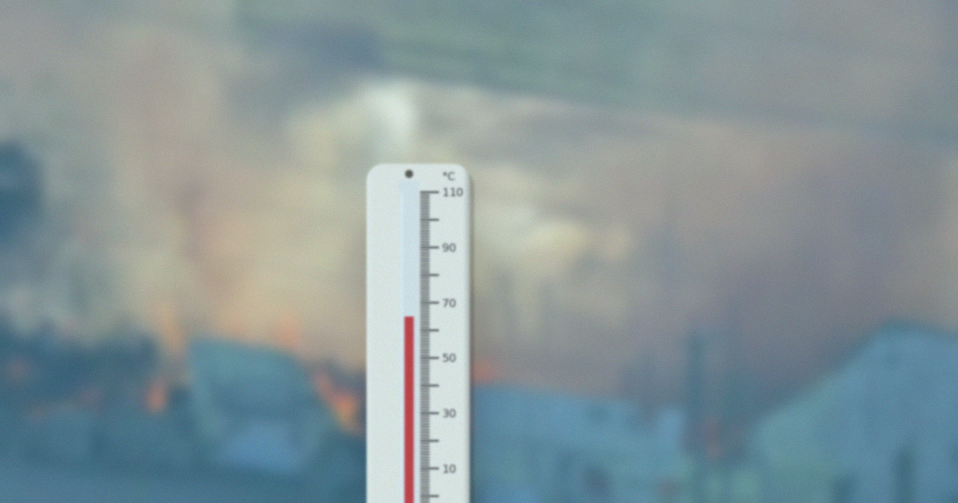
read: 65 °C
